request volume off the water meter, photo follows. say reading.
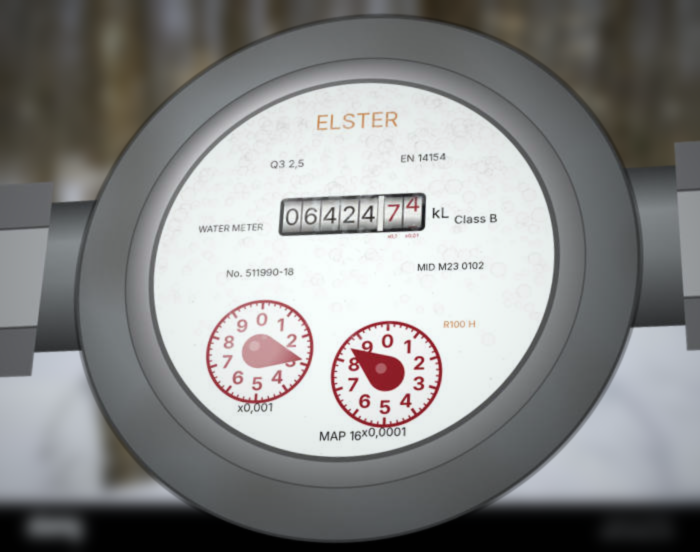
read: 6424.7428 kL
